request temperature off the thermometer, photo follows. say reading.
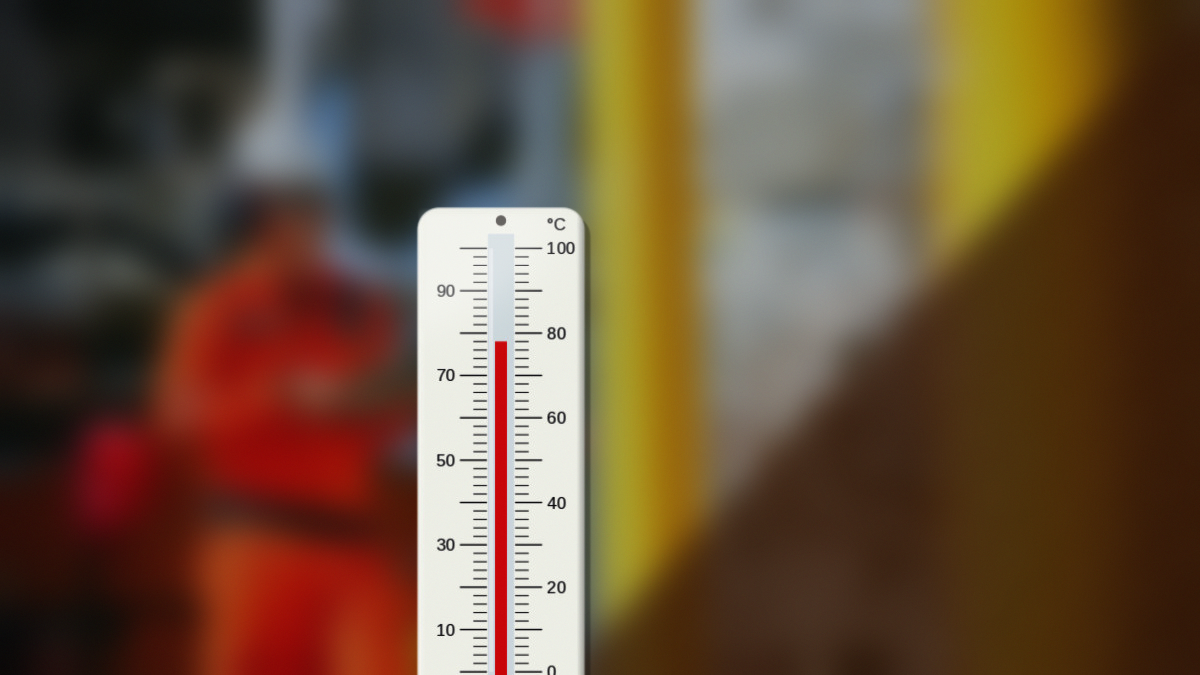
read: 78 °C
